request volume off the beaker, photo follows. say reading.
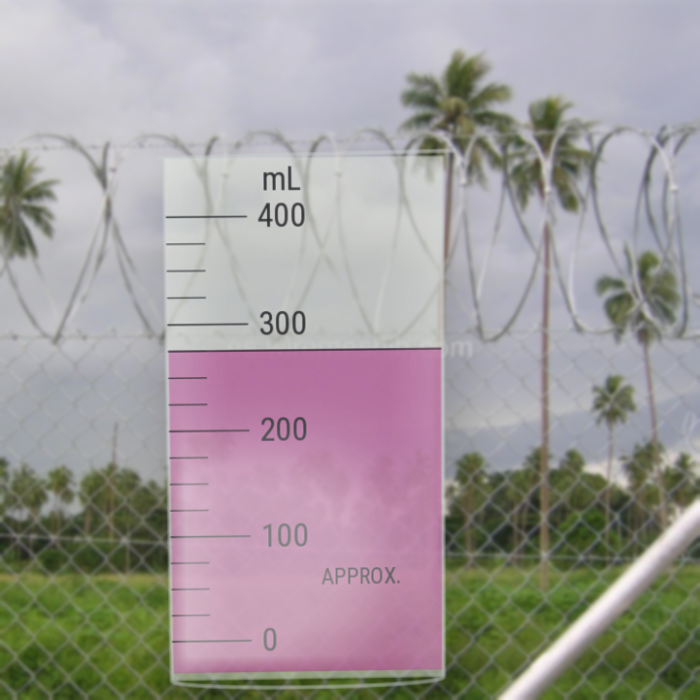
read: 275 mL
